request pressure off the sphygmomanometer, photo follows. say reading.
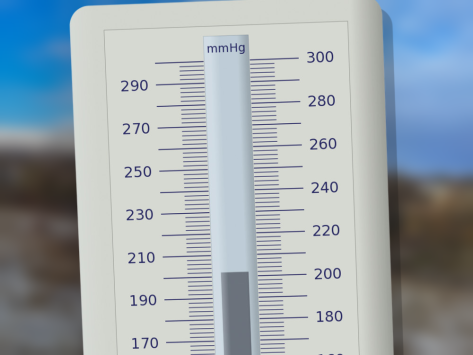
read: 202 mmHg
